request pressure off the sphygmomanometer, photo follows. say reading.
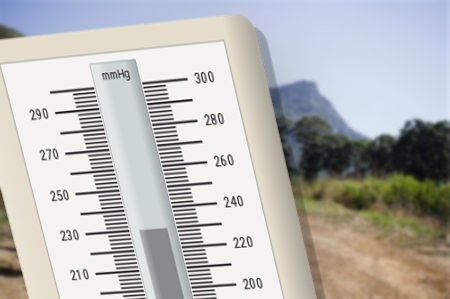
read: 230 mmHg
